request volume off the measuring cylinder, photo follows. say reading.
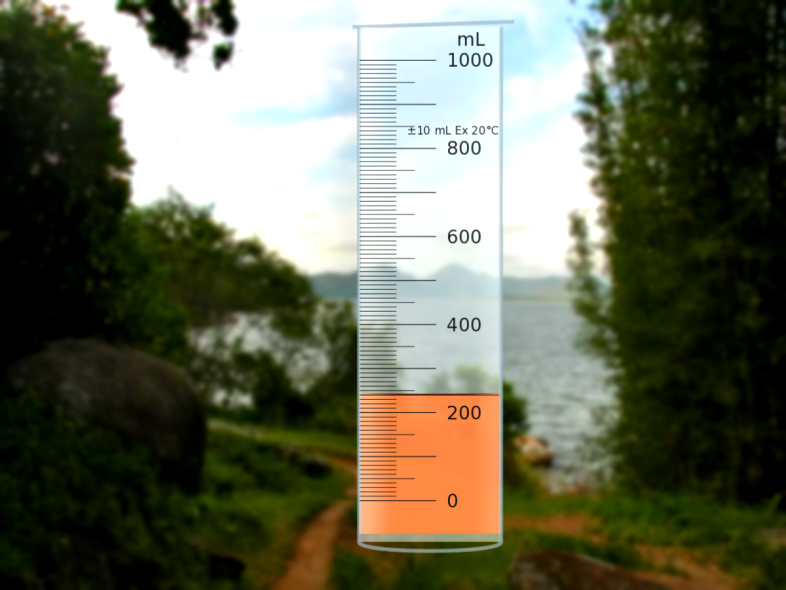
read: 240 mL
